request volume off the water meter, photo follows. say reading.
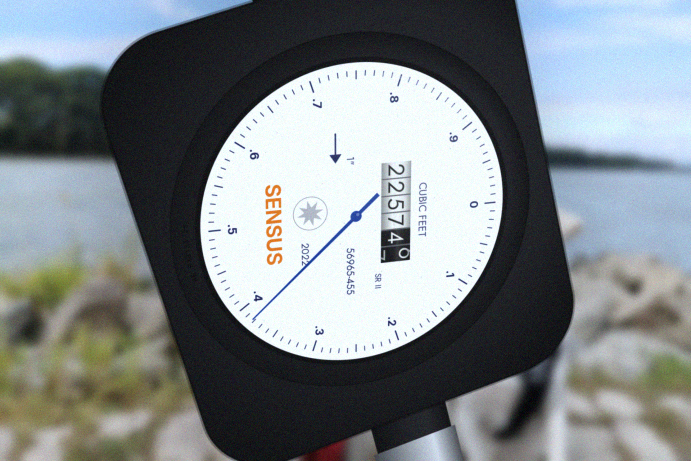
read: 225746.38 ft³
